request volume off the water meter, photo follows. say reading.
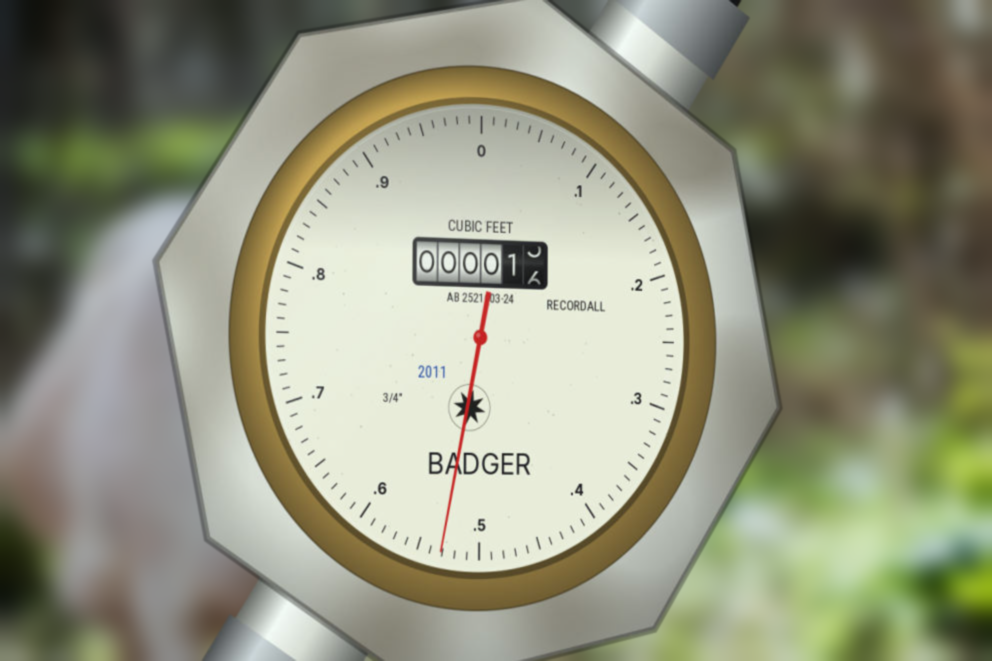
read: 15.53 ft³
